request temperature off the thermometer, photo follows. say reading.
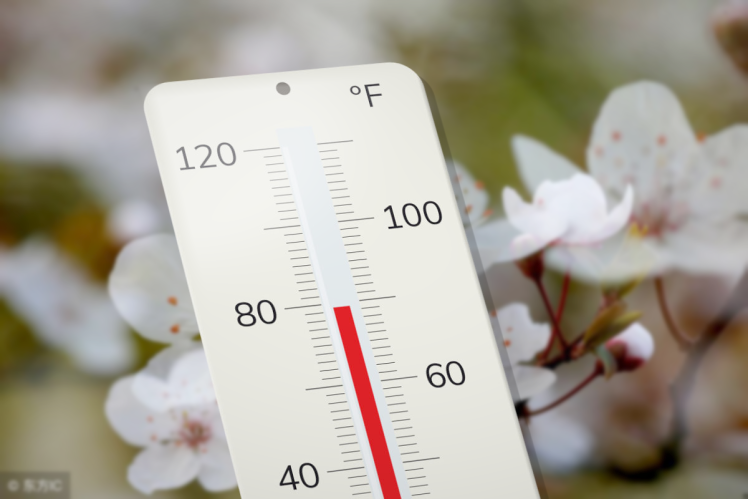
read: 79 °F
